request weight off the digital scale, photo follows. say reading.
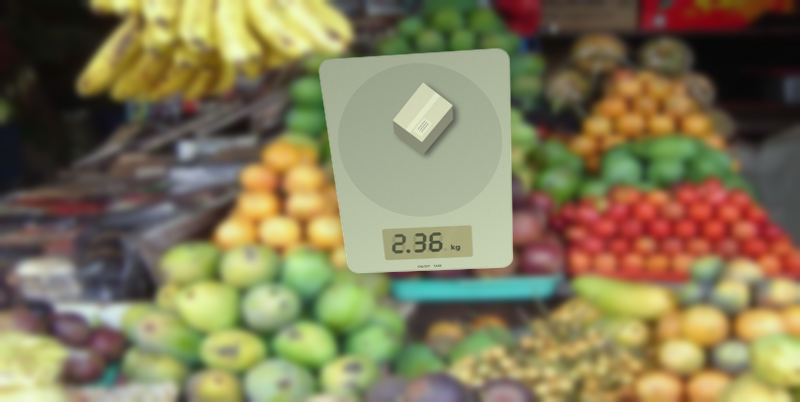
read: 2.36 kg
